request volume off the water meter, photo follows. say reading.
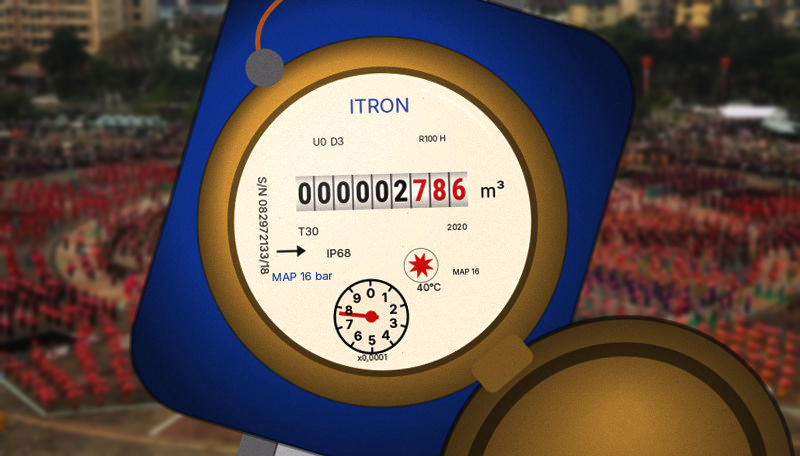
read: 2.7867 m³
